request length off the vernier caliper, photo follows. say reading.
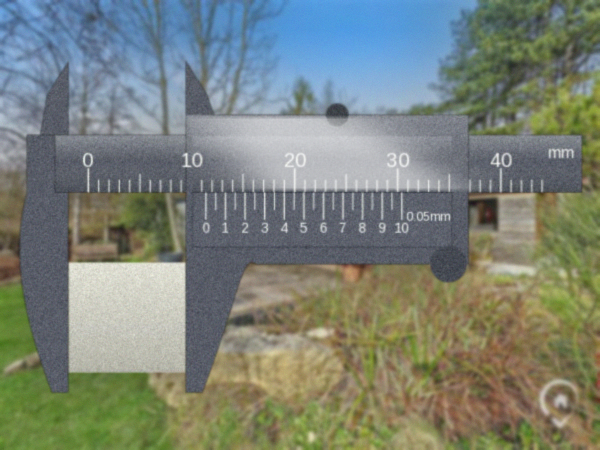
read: 11.4 mm
